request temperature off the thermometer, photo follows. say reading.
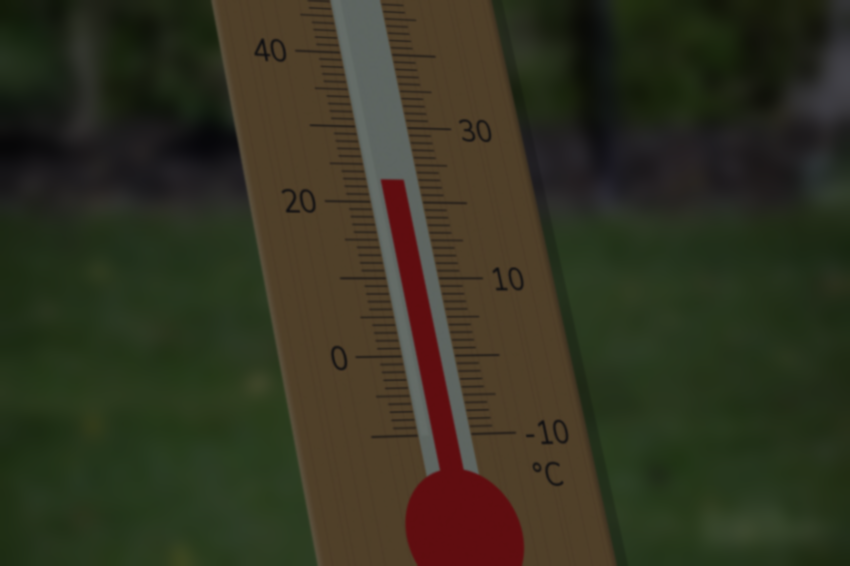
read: 23 °C
